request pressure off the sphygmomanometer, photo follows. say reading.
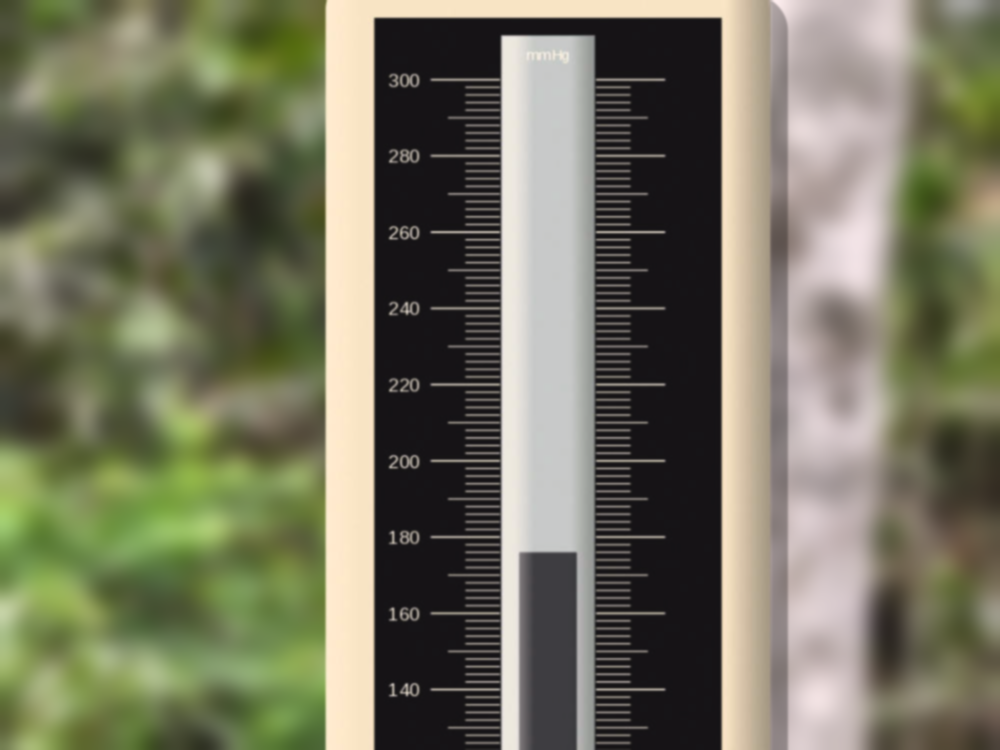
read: 176 mmHg
